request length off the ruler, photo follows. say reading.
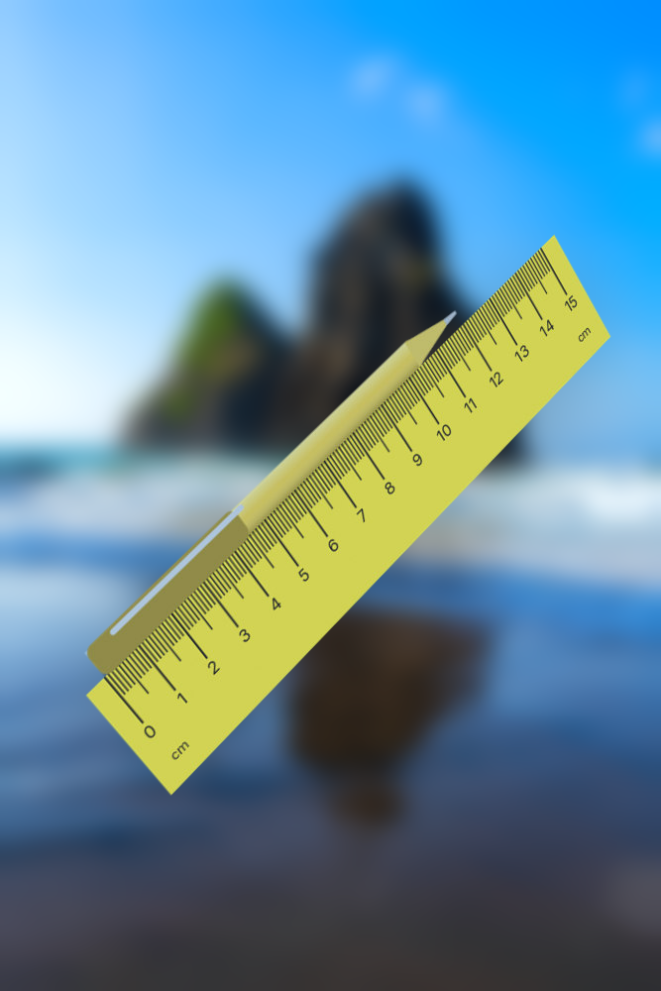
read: 12 cm
